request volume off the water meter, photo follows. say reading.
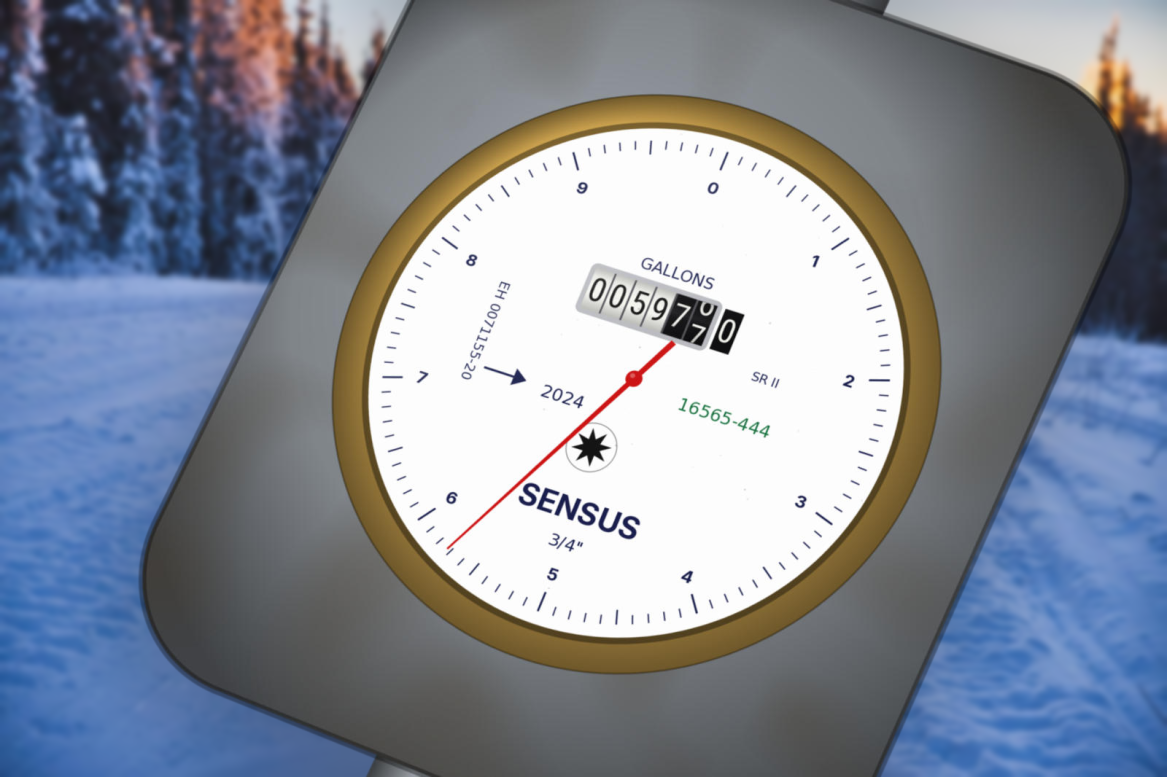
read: 59765.7 gal
